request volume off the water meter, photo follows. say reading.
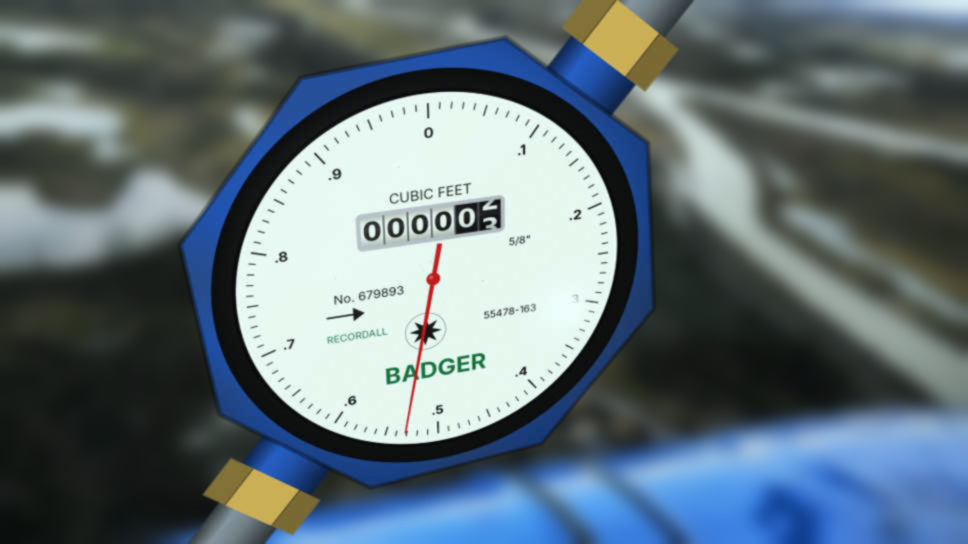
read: 2.53 ft³
